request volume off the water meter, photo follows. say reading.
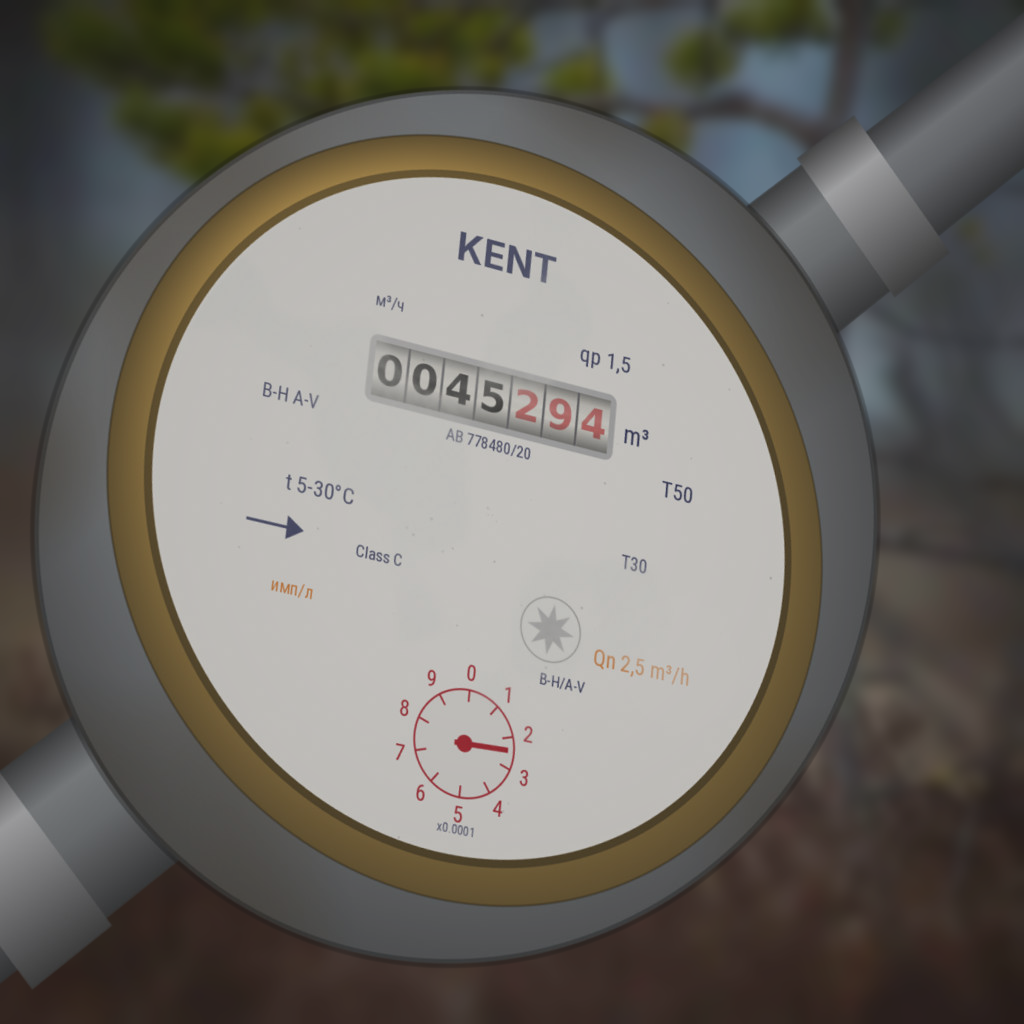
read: 45.2942 m³
